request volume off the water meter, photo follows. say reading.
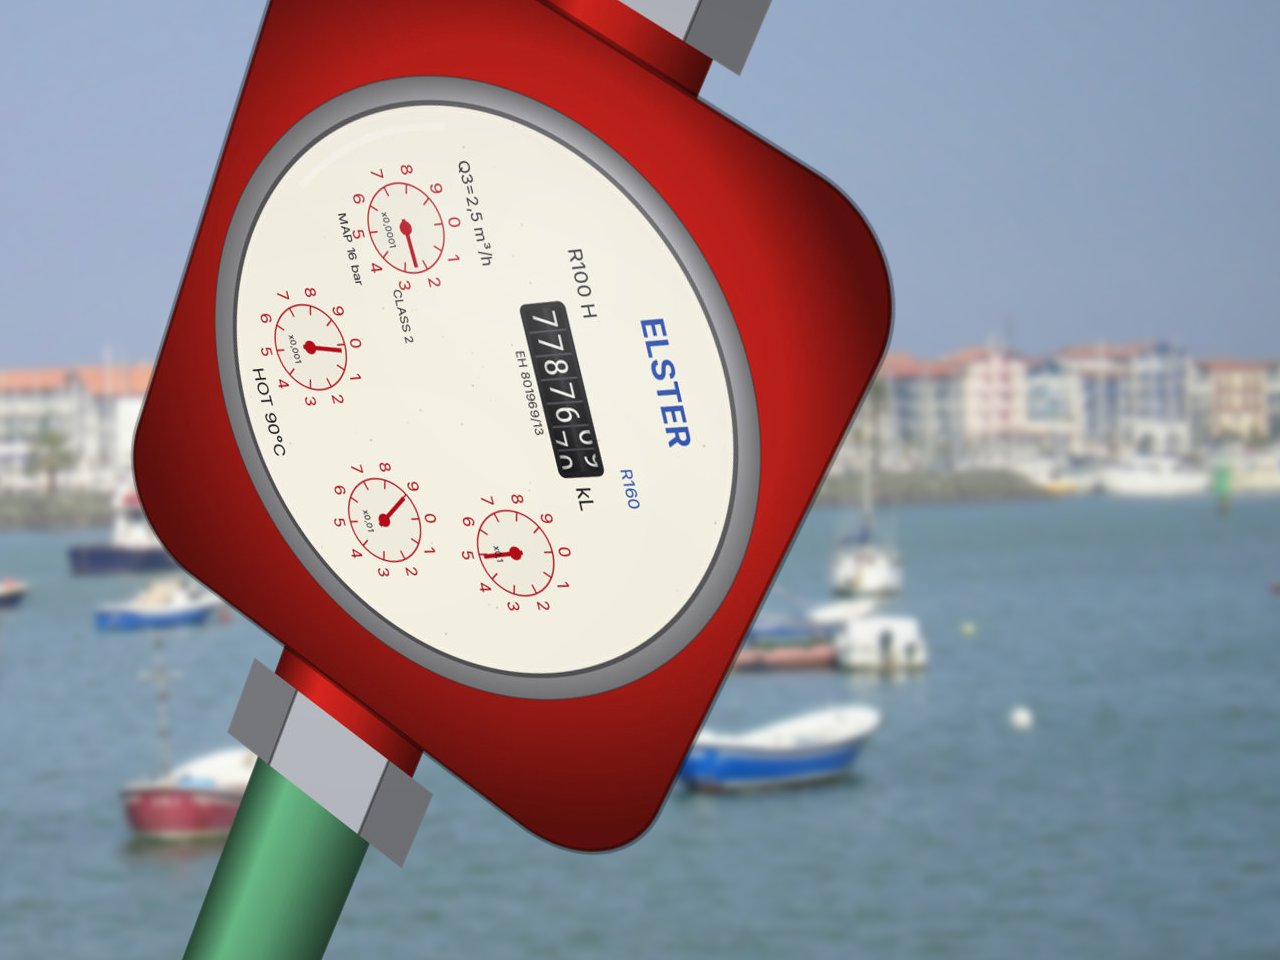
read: 7787669.4902 kL
